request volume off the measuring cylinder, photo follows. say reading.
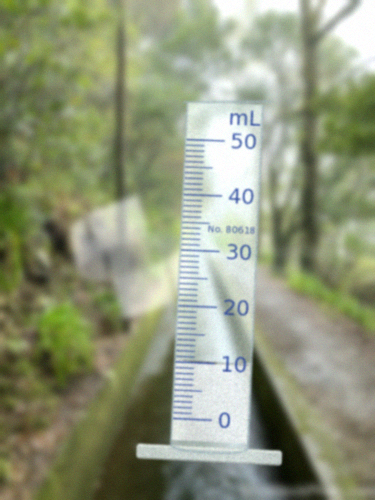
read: 10 mL
